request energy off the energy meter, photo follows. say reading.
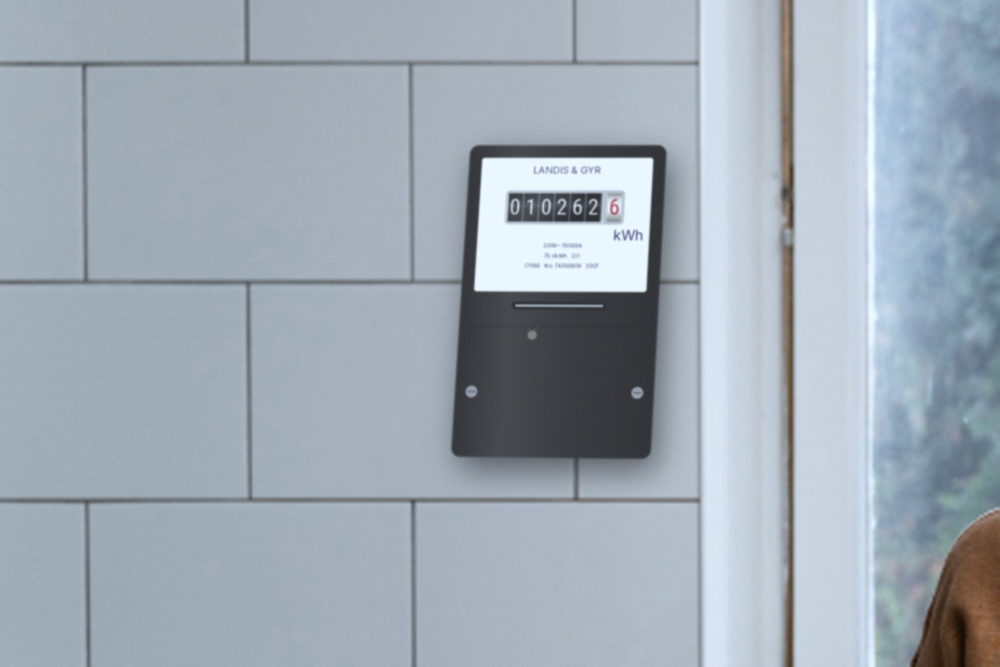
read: 10262.6 kWh
